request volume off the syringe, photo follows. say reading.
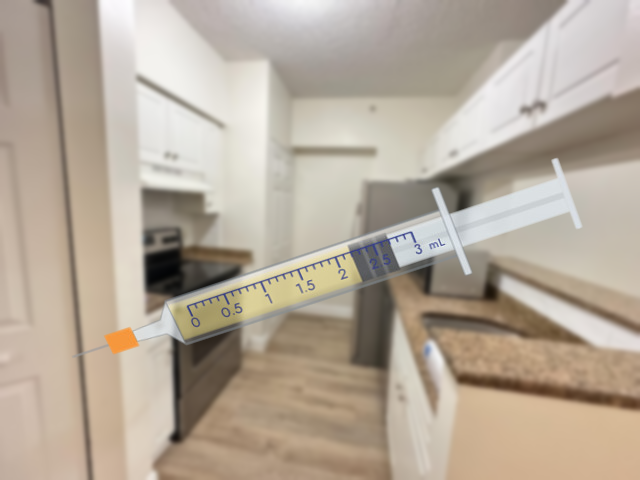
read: 2.2 mL
